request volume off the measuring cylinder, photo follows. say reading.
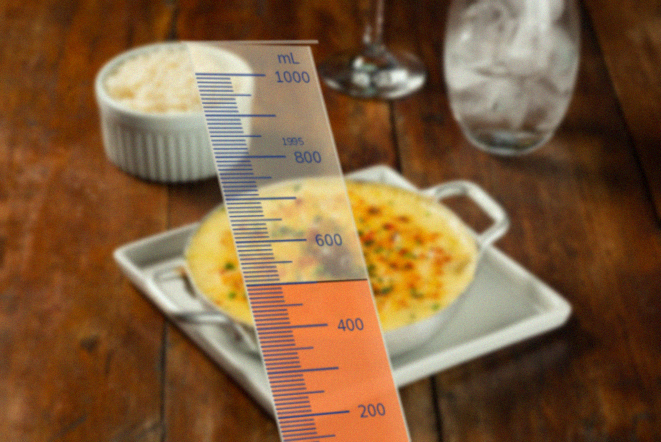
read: 500 mL
